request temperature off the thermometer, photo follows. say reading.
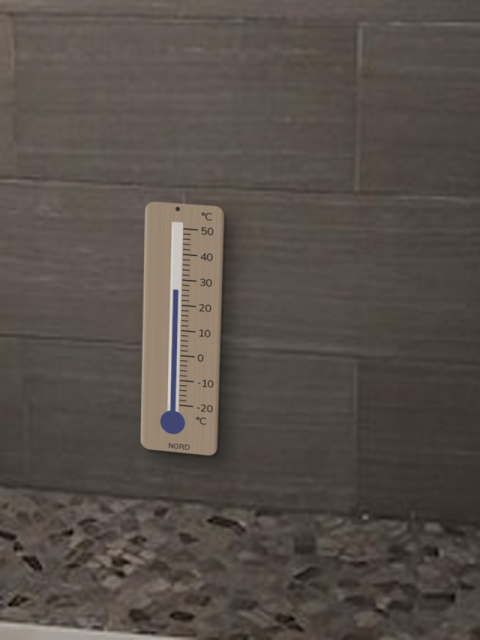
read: 26 °C
